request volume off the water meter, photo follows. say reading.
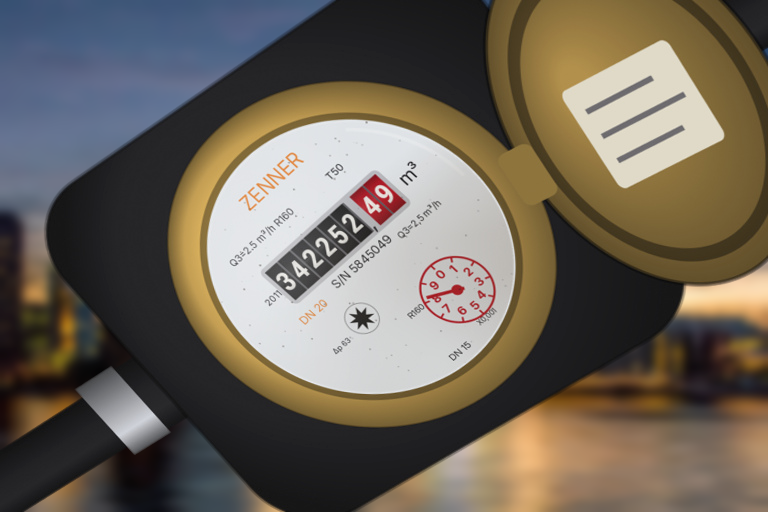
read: 342252.498 m³
